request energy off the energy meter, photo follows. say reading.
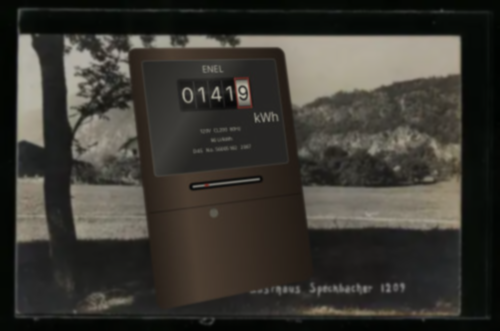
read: 141.9 kWh
